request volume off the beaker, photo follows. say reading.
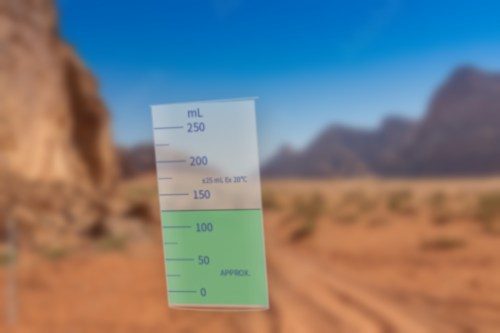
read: 125 mL
